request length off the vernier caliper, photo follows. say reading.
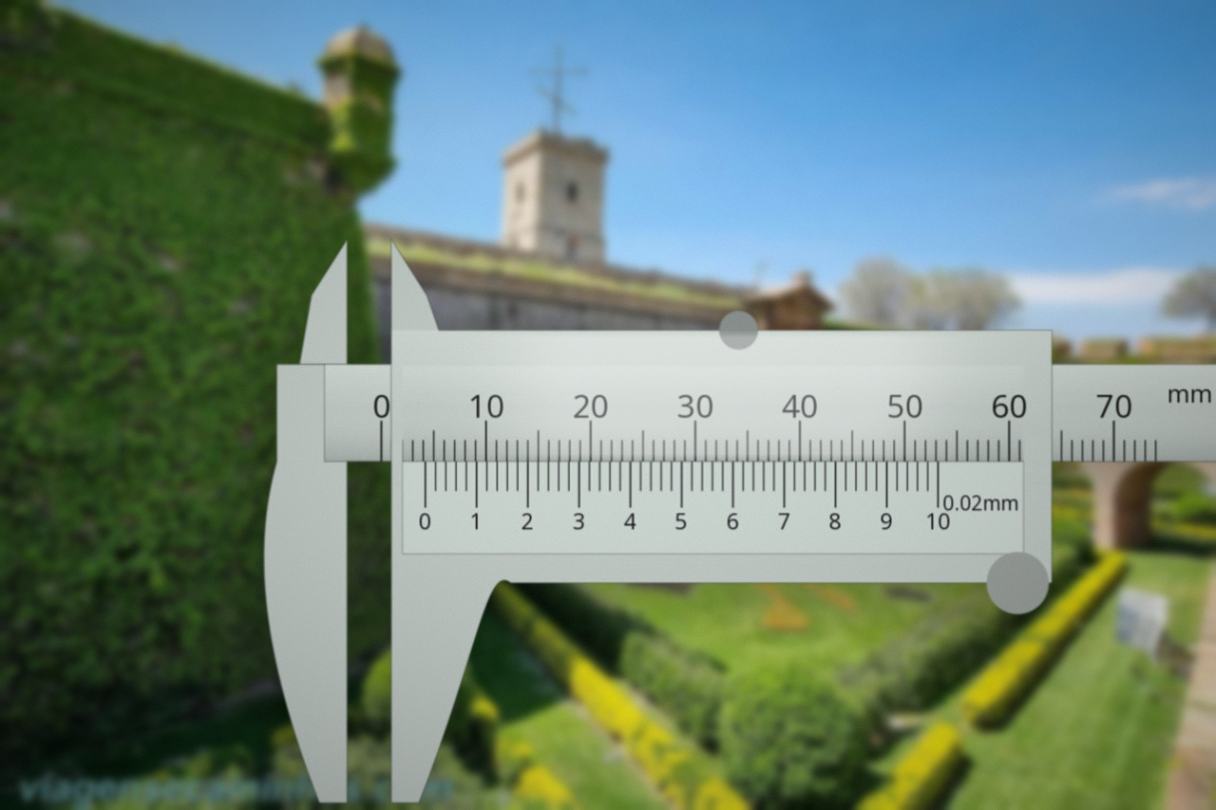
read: 4.2 mm
